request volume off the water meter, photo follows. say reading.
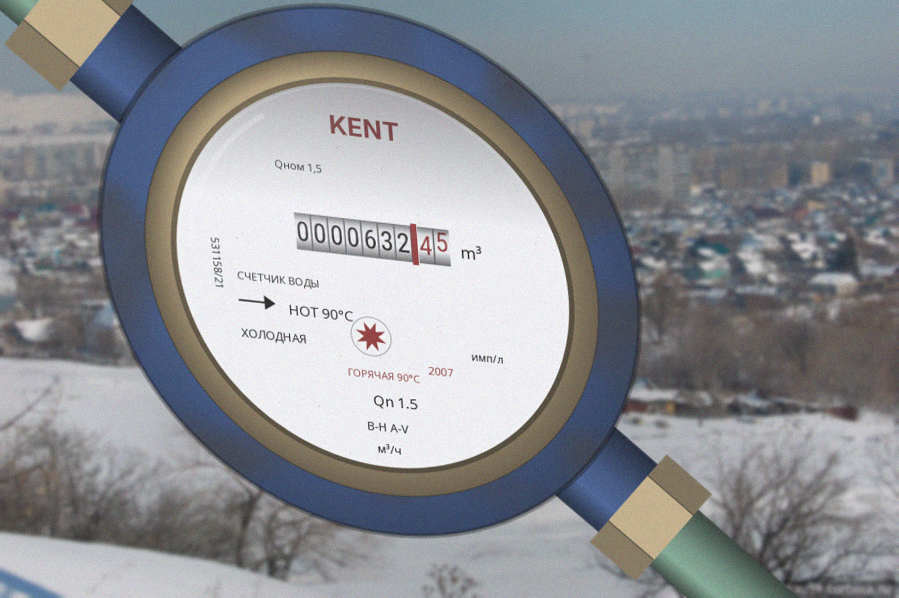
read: 632.45 m³
